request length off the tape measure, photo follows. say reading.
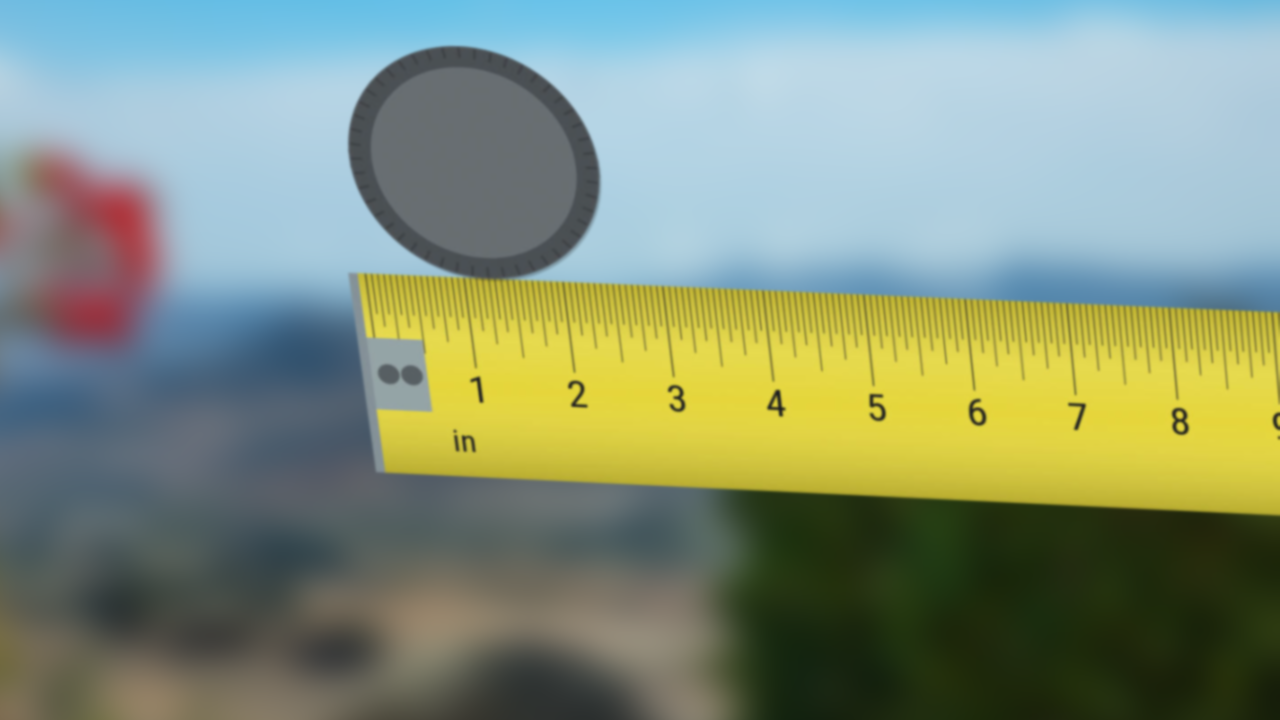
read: 2.5 in
